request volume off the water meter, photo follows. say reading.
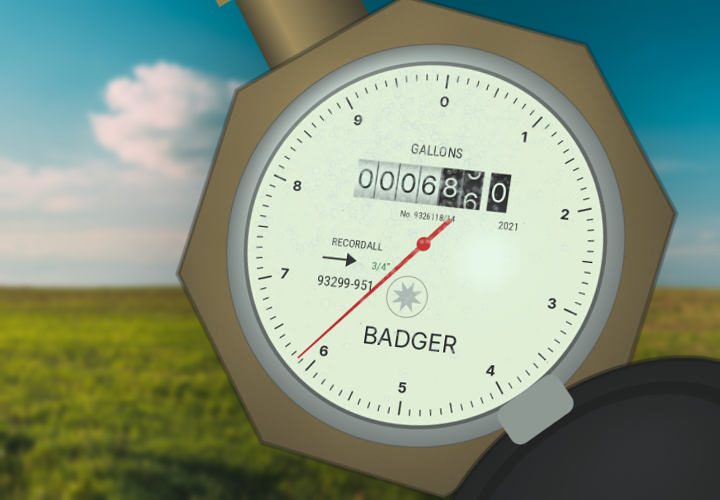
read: 6856.1 gal
